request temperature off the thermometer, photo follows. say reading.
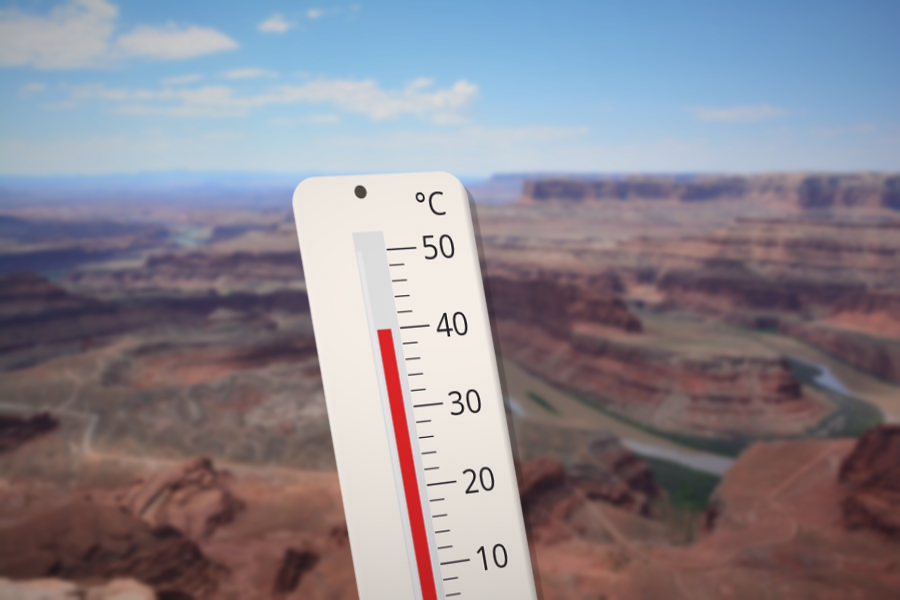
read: 40 °C
